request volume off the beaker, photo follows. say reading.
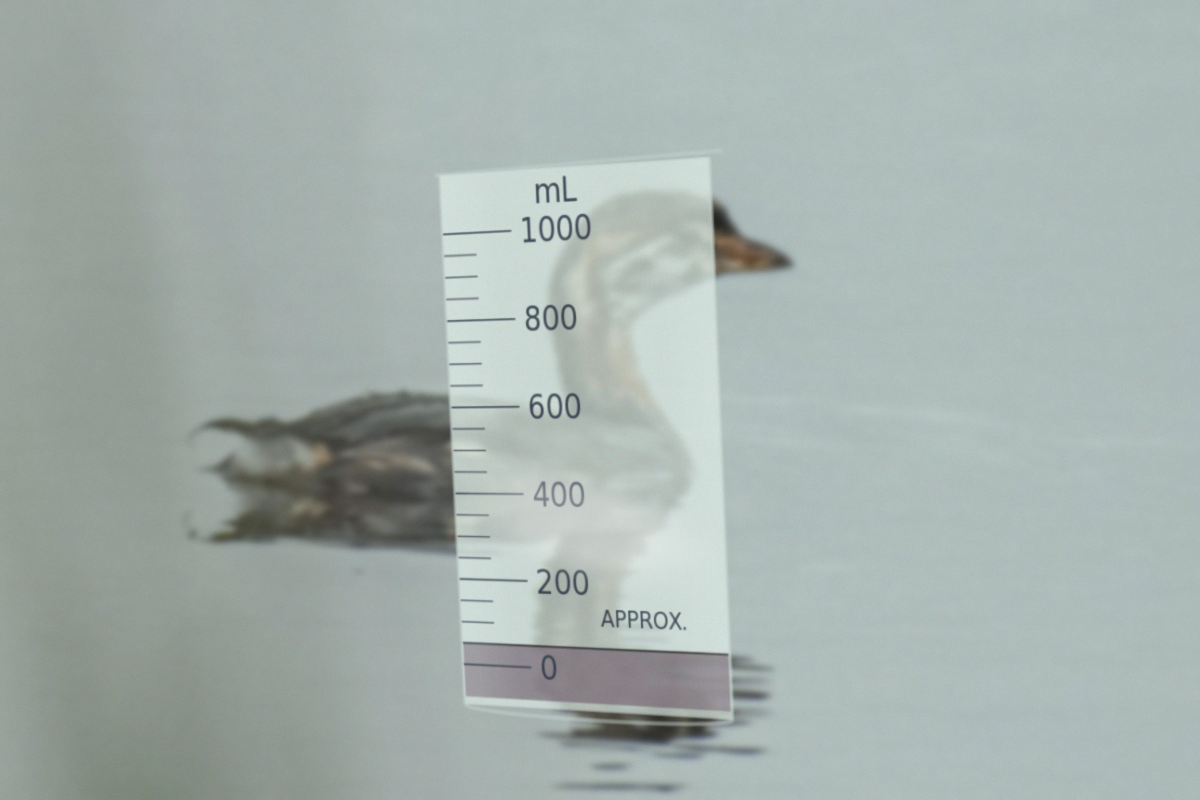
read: 50 mL
